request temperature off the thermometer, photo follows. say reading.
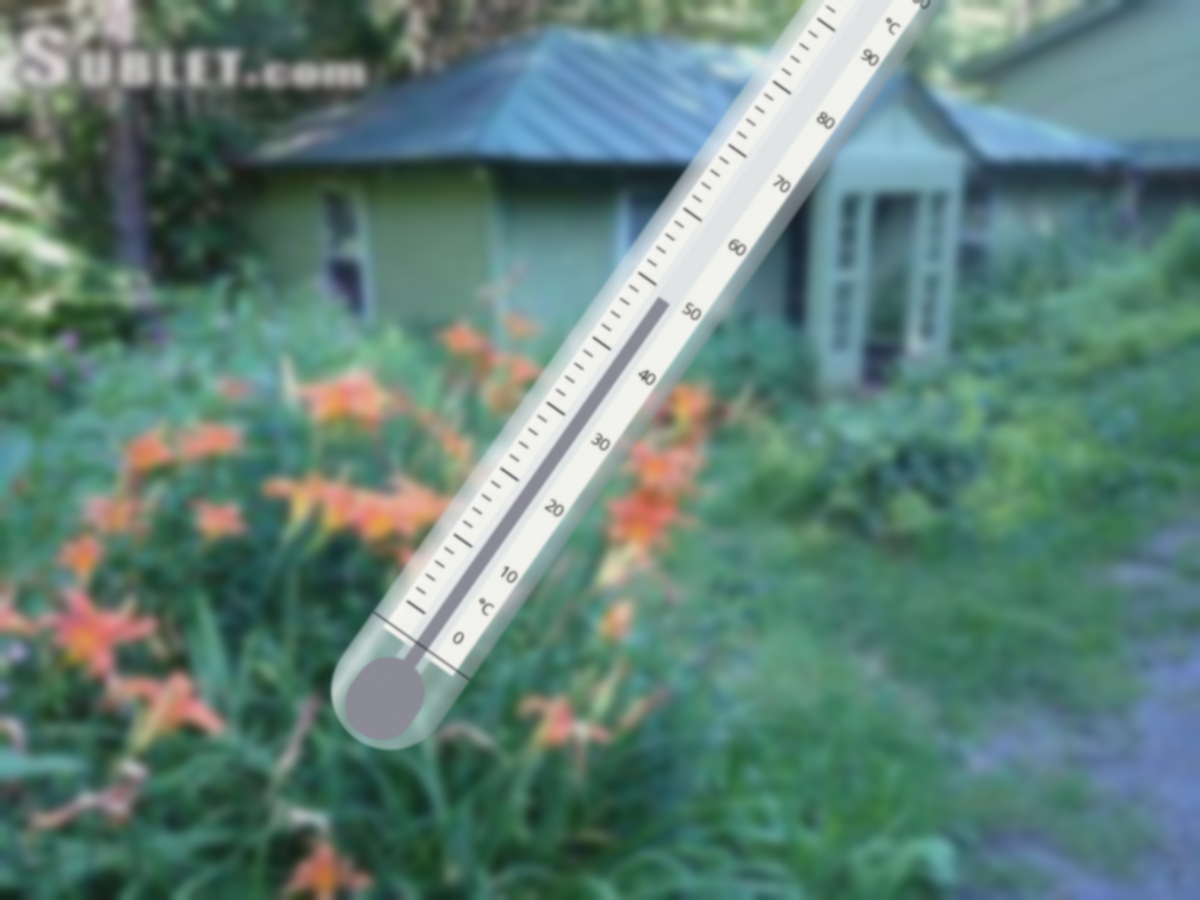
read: 49 °C
